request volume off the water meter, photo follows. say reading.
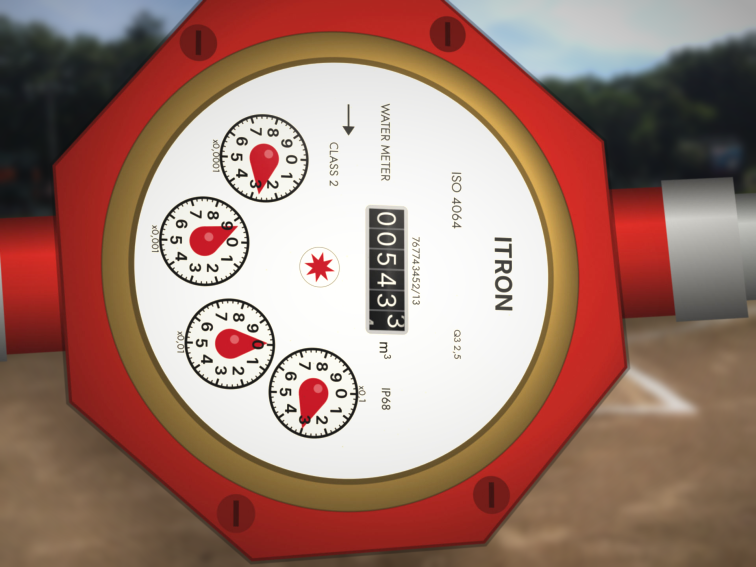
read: 5433.2992 m³
